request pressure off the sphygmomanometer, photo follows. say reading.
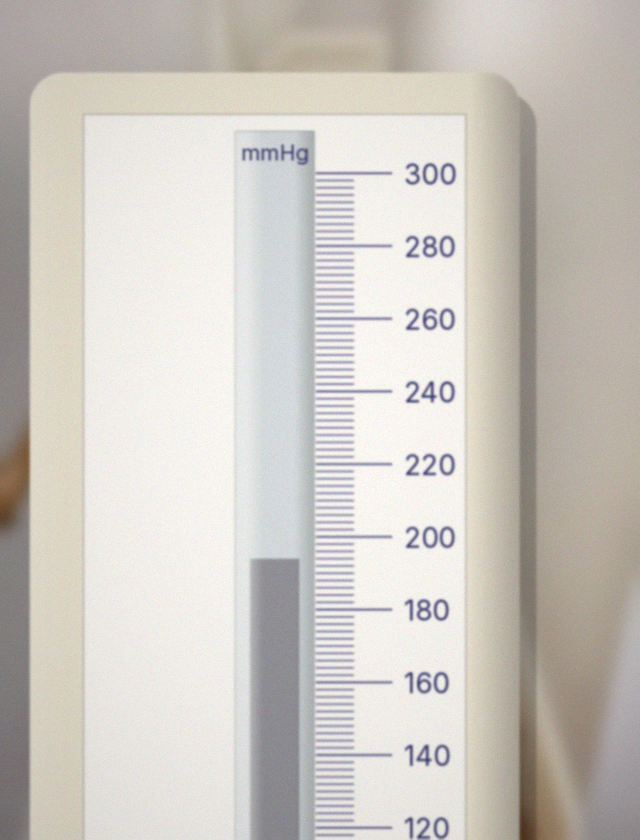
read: 194 mmHg
